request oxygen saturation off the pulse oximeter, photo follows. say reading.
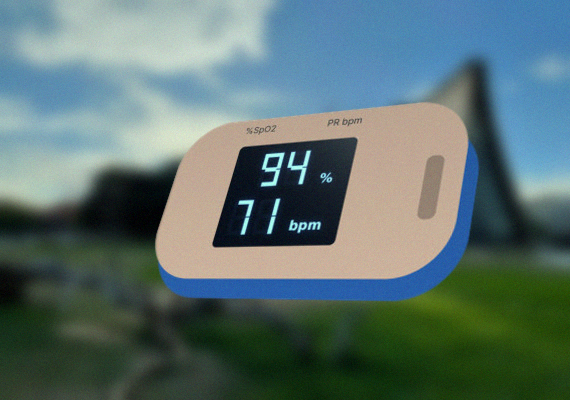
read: 94 %
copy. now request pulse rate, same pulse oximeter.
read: 71 bpm
